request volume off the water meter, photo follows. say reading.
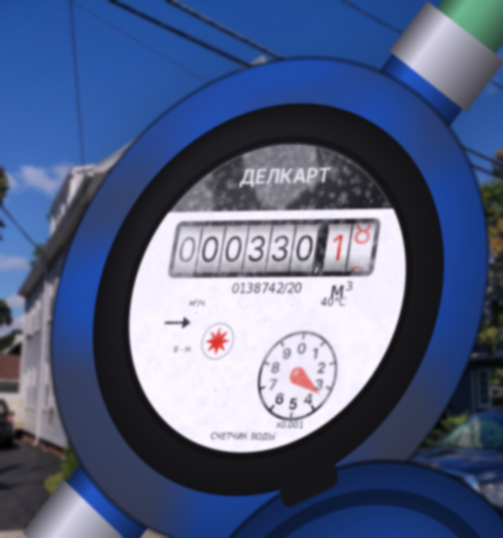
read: 330.183 m³
